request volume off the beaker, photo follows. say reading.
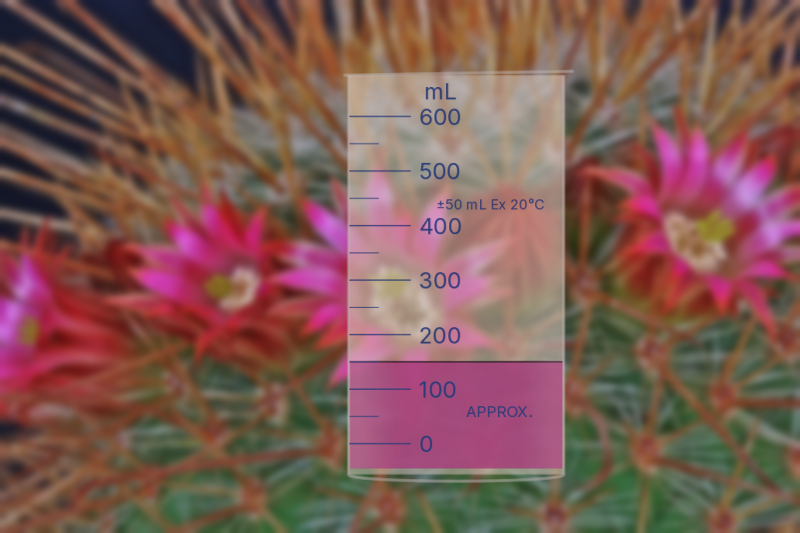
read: 150 mL
